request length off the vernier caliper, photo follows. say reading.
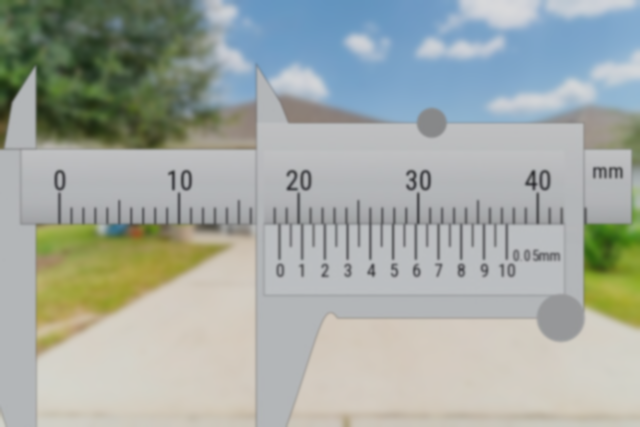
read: 18.4 mm
